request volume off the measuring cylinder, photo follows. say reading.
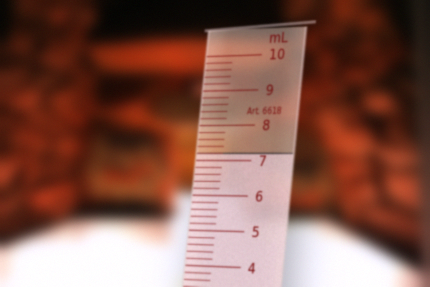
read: 7.2 mL
